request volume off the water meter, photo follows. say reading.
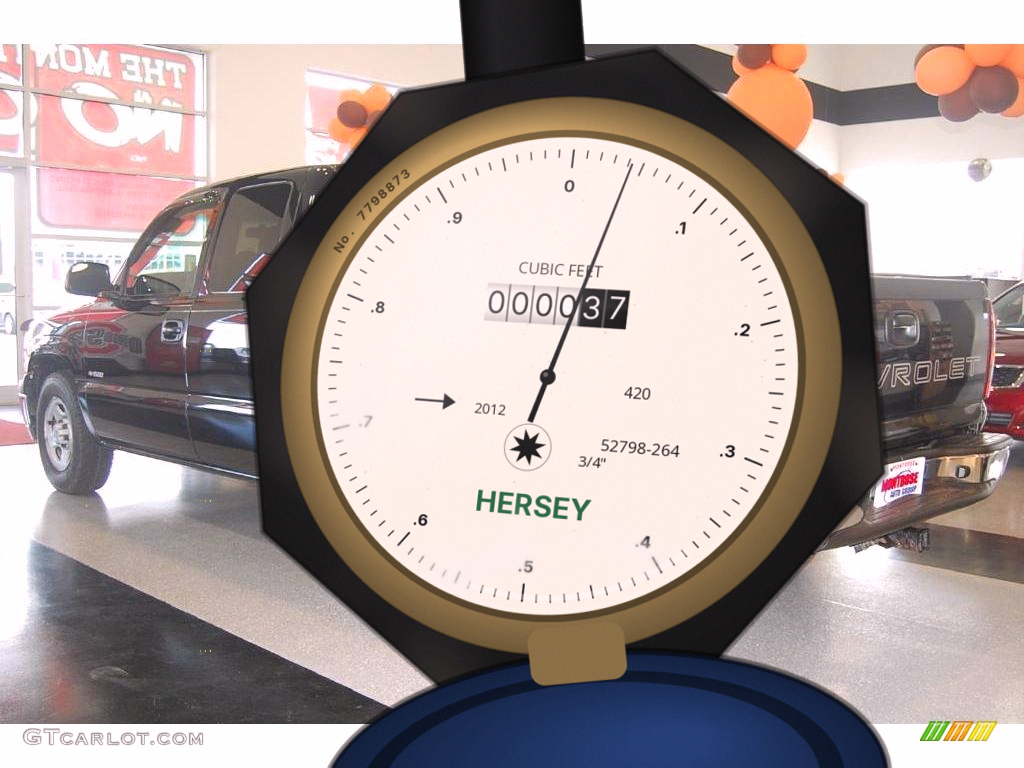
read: 37.04 ft³
